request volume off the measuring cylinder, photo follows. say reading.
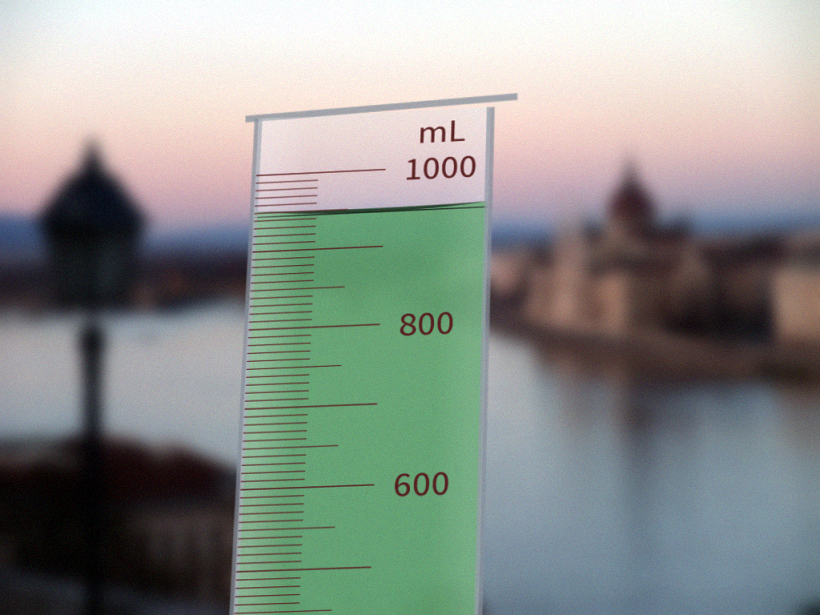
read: 945 mL
